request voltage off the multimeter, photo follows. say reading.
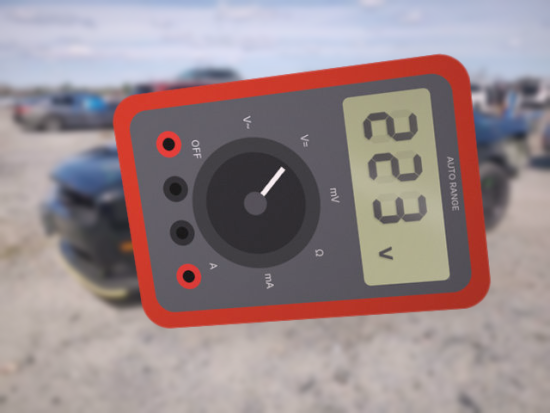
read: 223 V
